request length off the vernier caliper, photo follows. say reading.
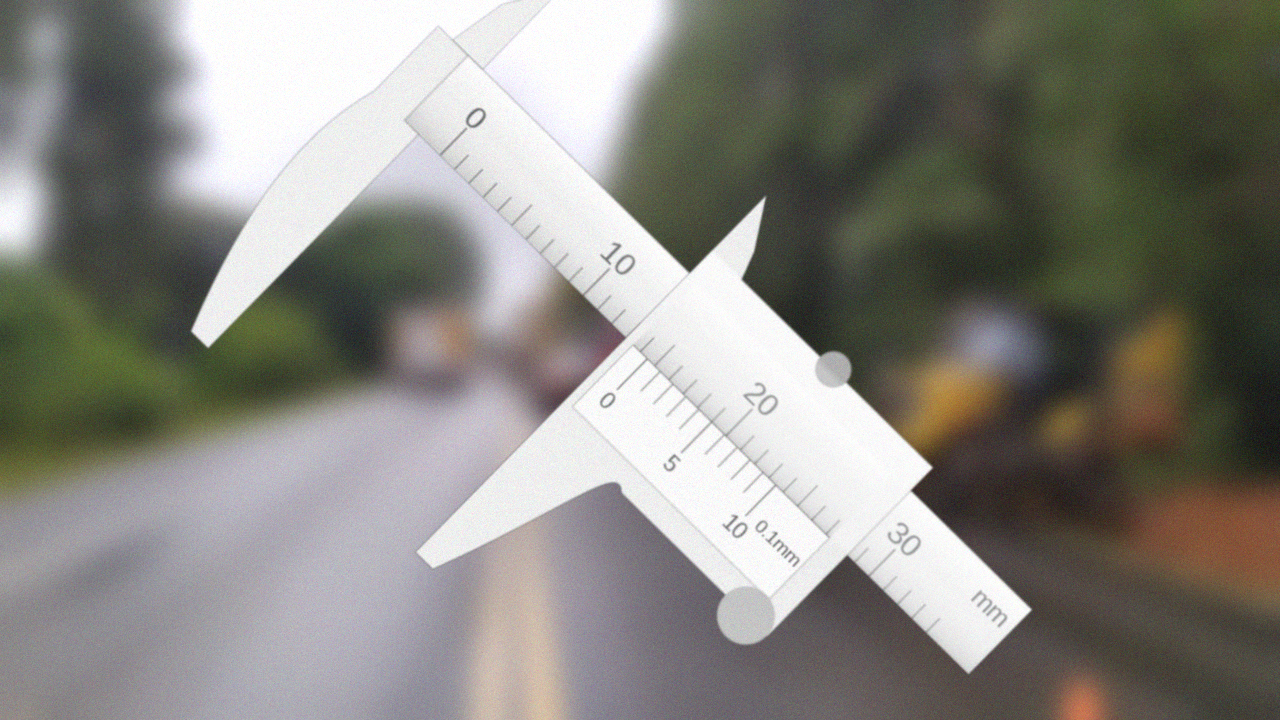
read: 14.5 mm
